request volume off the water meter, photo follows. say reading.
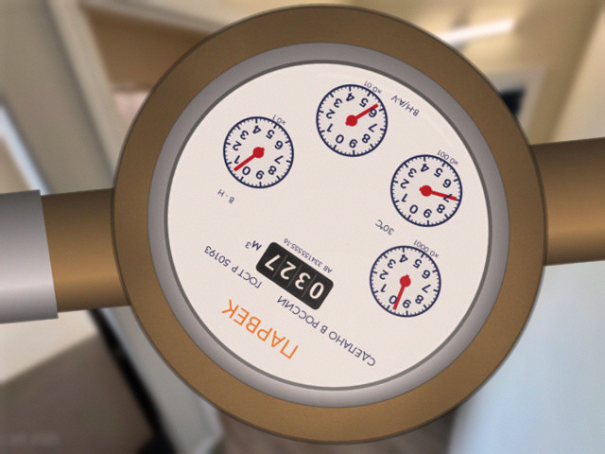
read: 327.0569 m³
